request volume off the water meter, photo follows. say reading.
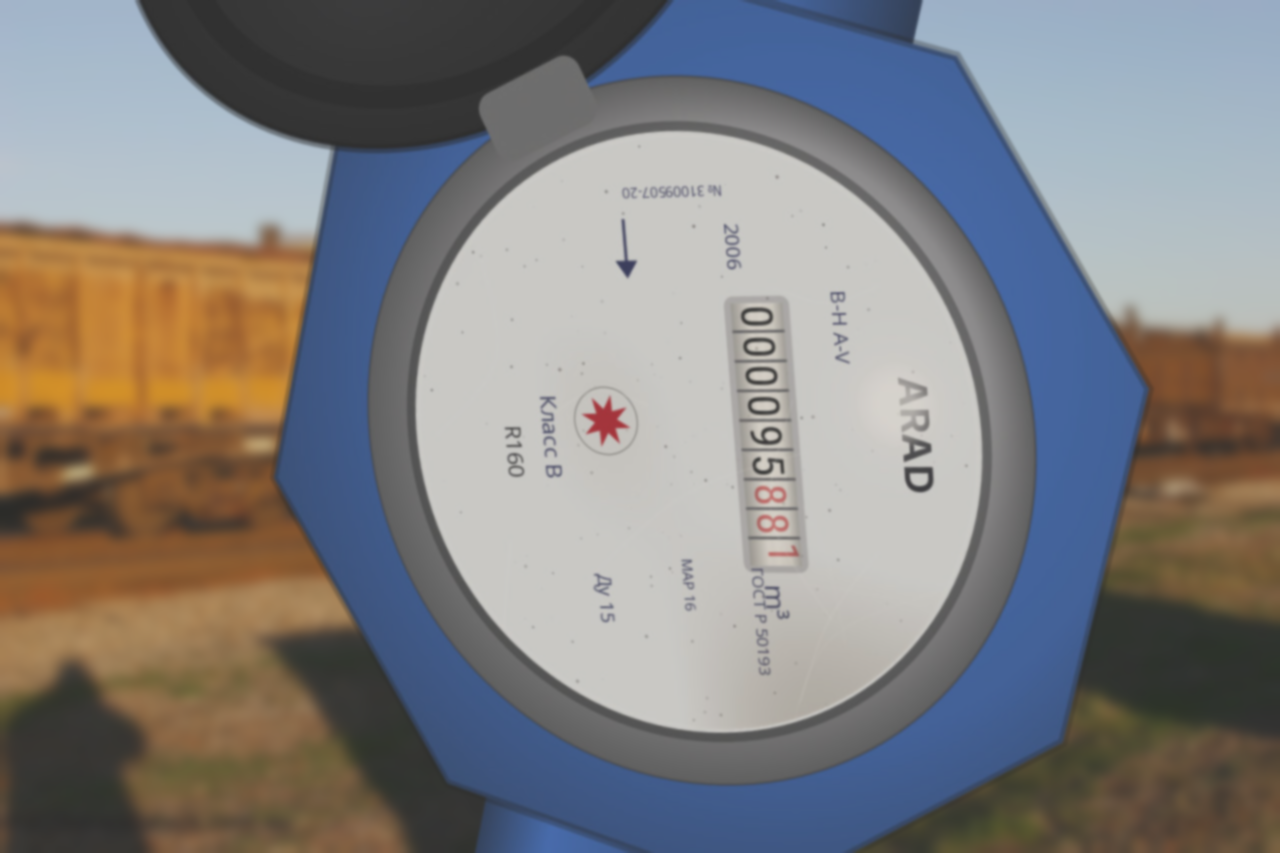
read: 95.881 m³
